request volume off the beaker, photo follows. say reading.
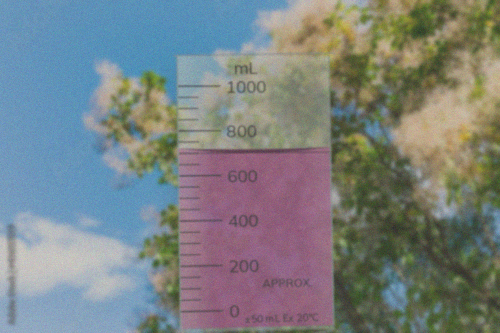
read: 700 mL
